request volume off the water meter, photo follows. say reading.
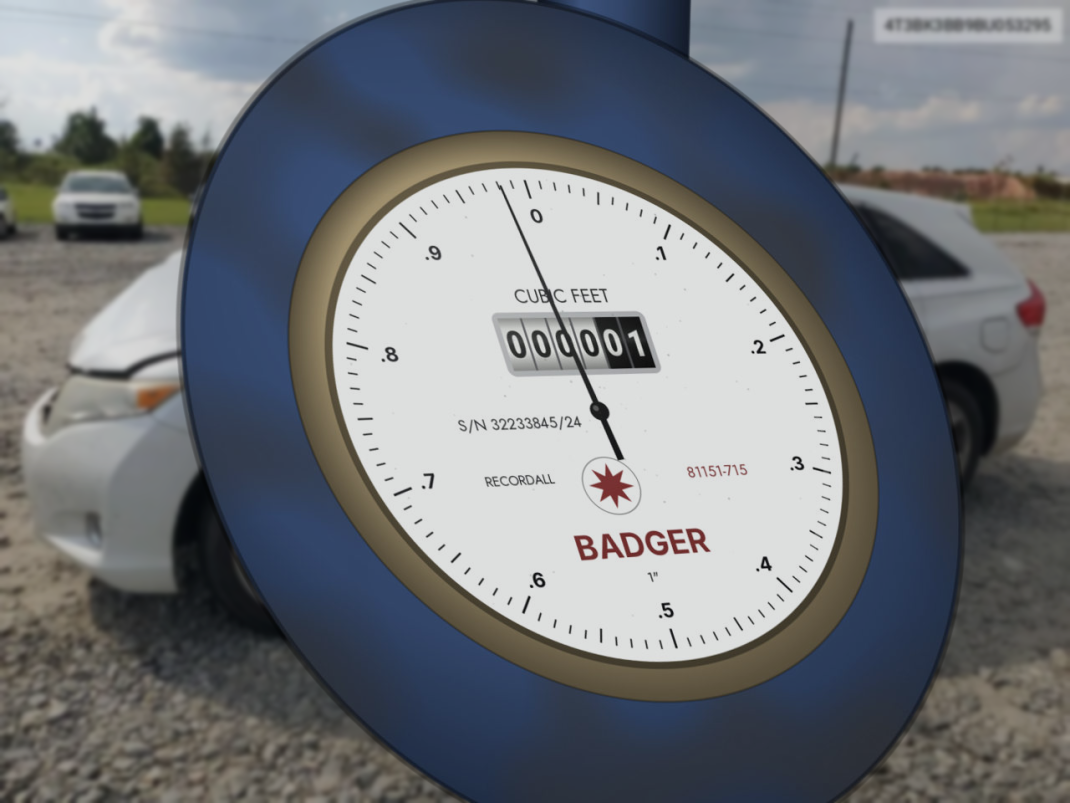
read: 0.98 ft³
